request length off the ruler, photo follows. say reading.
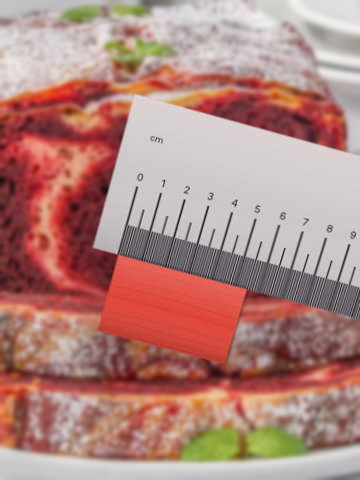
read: 5.5 cm
